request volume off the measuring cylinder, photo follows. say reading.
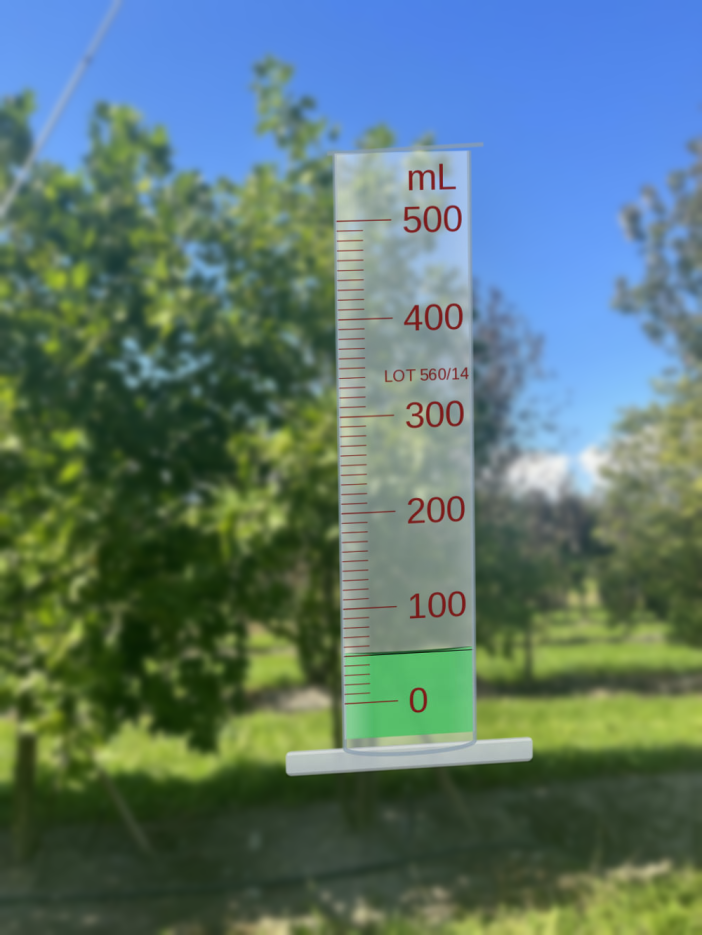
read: 50 mL
